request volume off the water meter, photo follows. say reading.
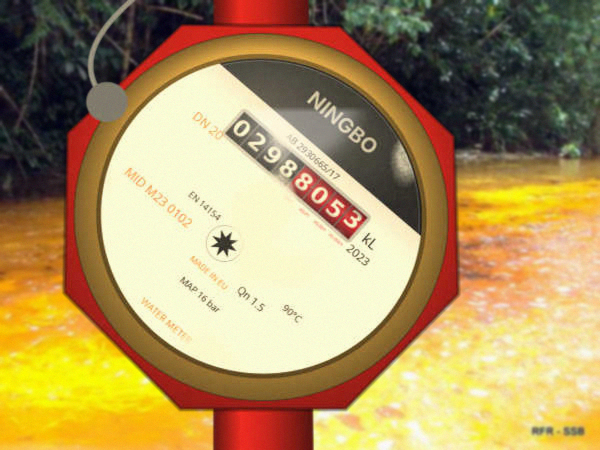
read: 298.8053 kL
